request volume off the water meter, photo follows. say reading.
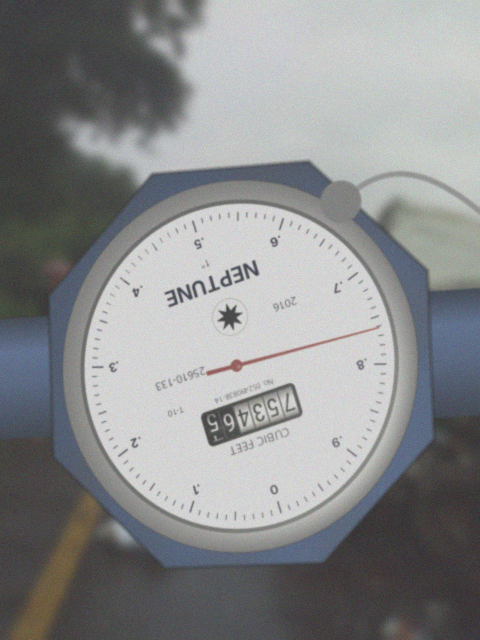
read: 753464.76 ft³
